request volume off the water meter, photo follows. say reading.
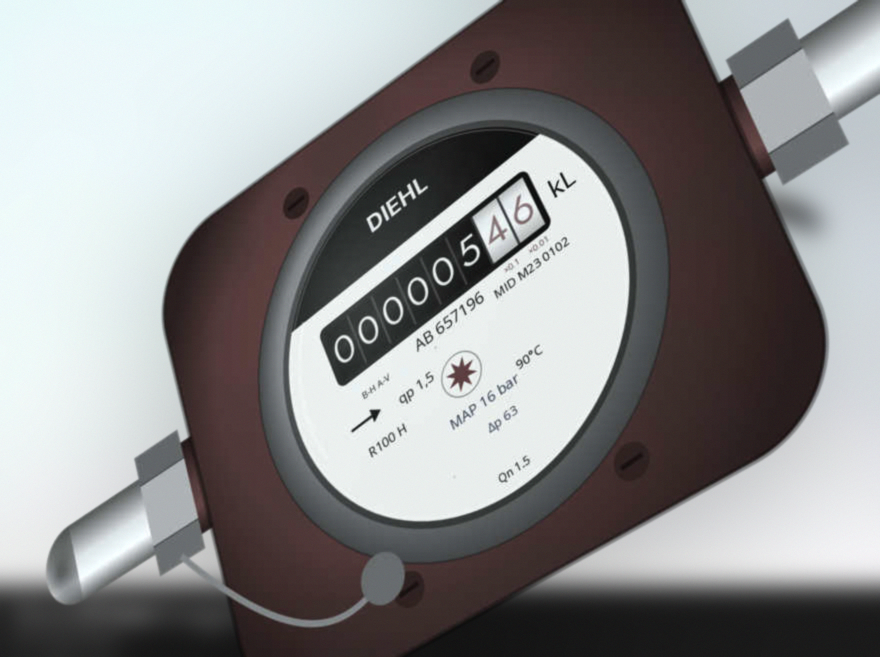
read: 5.46 kL
